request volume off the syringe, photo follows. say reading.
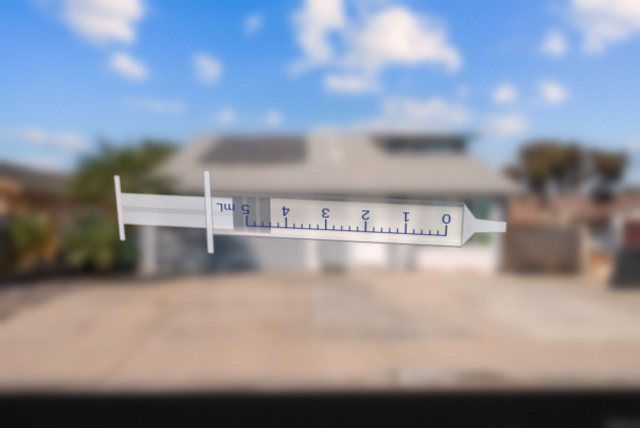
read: 4.4 mL
